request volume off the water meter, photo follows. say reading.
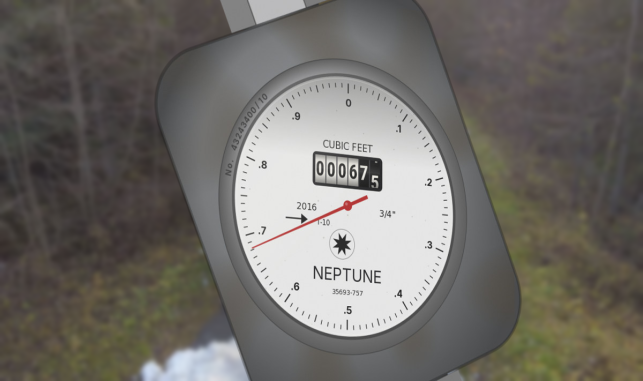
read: 674.68 ft³
